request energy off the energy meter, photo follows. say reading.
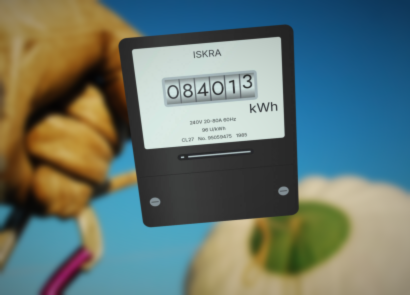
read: 84013 kWh
